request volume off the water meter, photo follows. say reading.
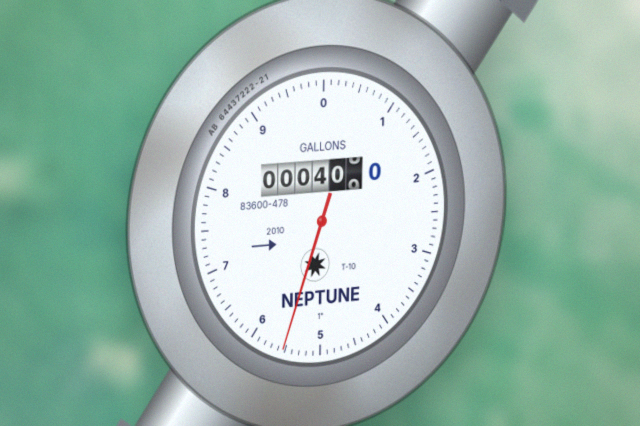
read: 4085.5 gal
